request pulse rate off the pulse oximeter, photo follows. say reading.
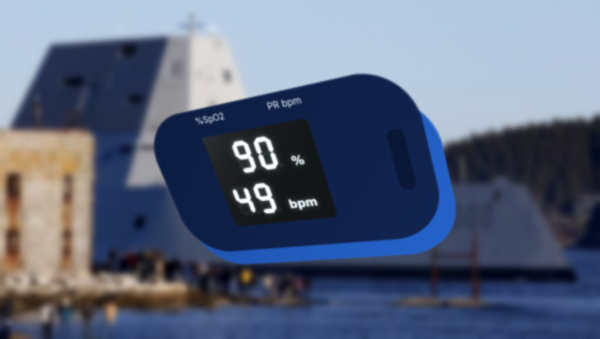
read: 49 bpm
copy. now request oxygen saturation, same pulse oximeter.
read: 90 %
